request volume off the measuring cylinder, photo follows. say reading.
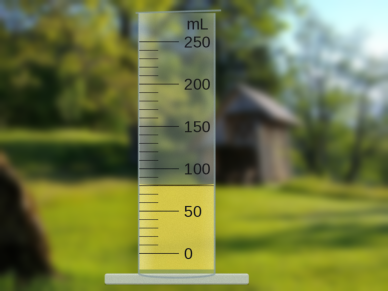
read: 80 mL
